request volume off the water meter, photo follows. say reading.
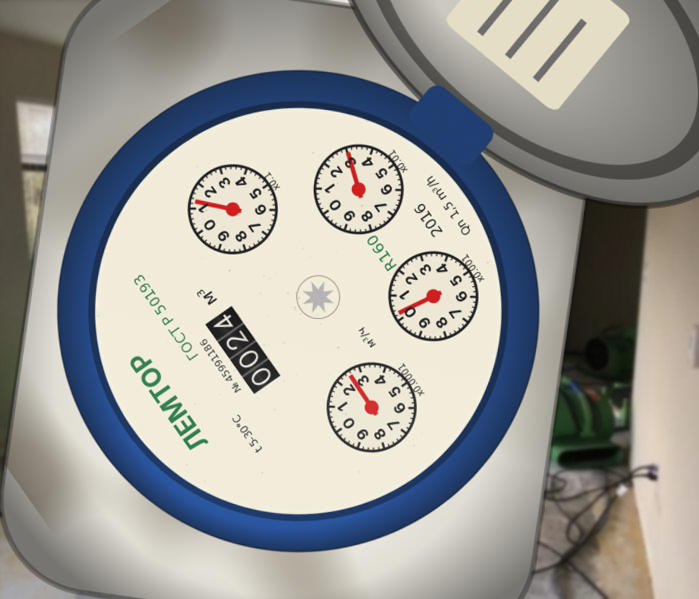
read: 24.1302 m³
